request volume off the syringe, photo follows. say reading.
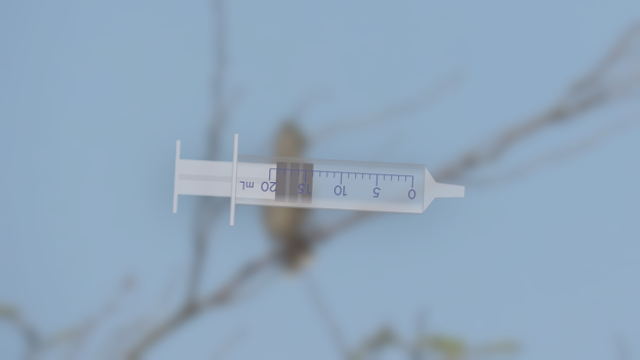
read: 14 mL
